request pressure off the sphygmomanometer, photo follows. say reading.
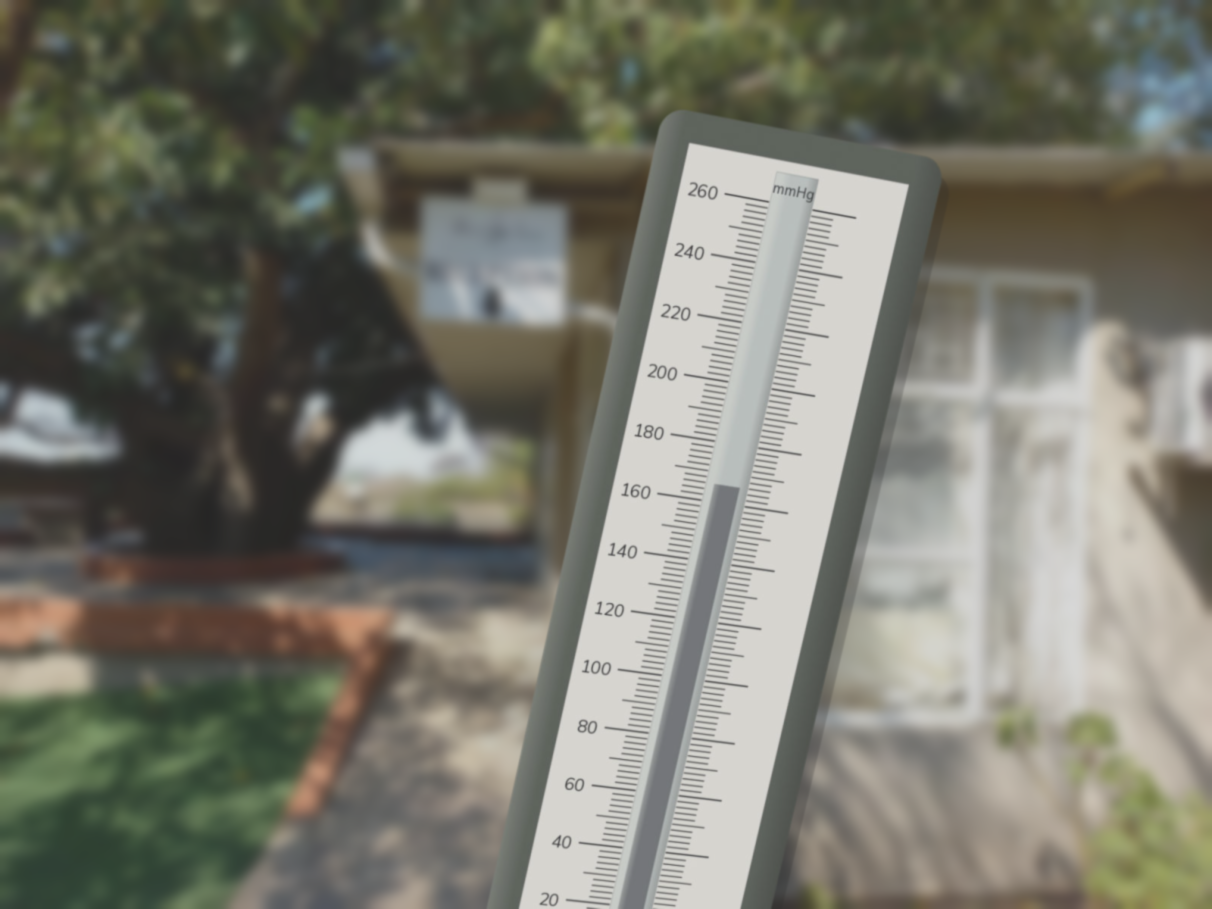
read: 166 mmHg
